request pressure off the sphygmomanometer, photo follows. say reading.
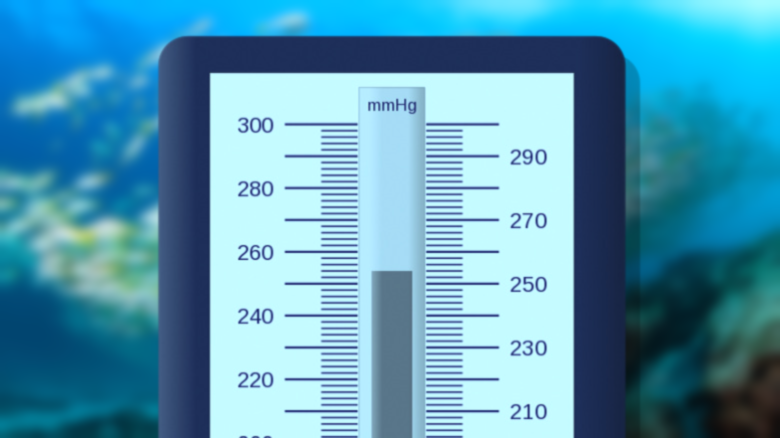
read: 254 mmHg
